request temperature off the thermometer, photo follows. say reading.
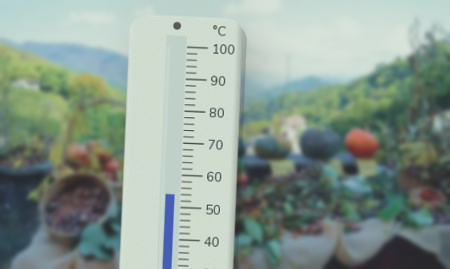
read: 54 °C
